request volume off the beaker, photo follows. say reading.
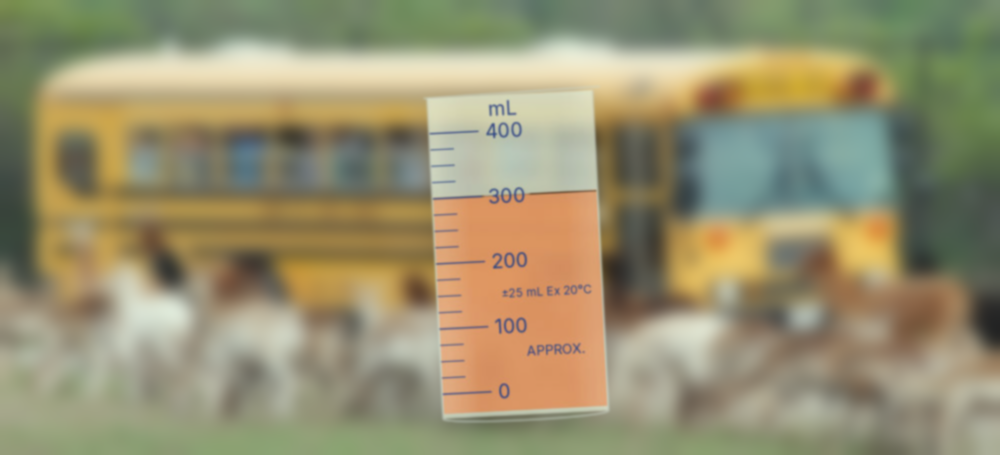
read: 300 mL
